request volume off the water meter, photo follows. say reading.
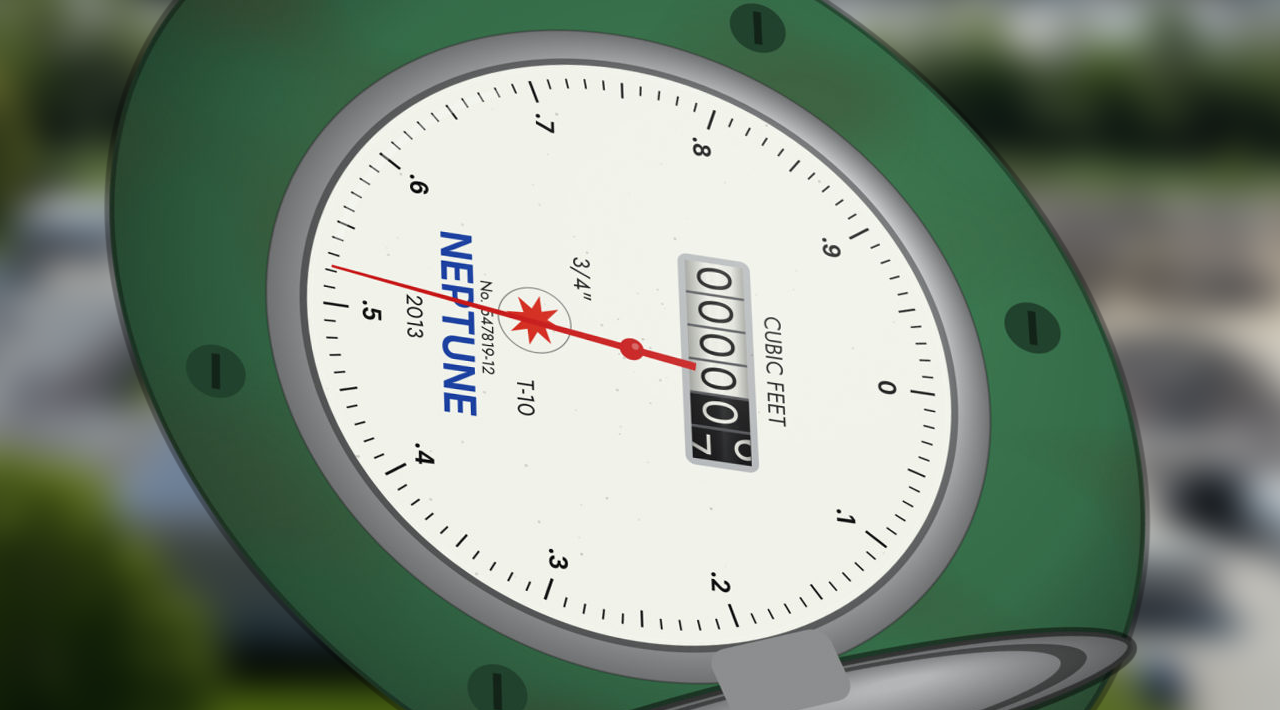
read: 6.52 ft³
